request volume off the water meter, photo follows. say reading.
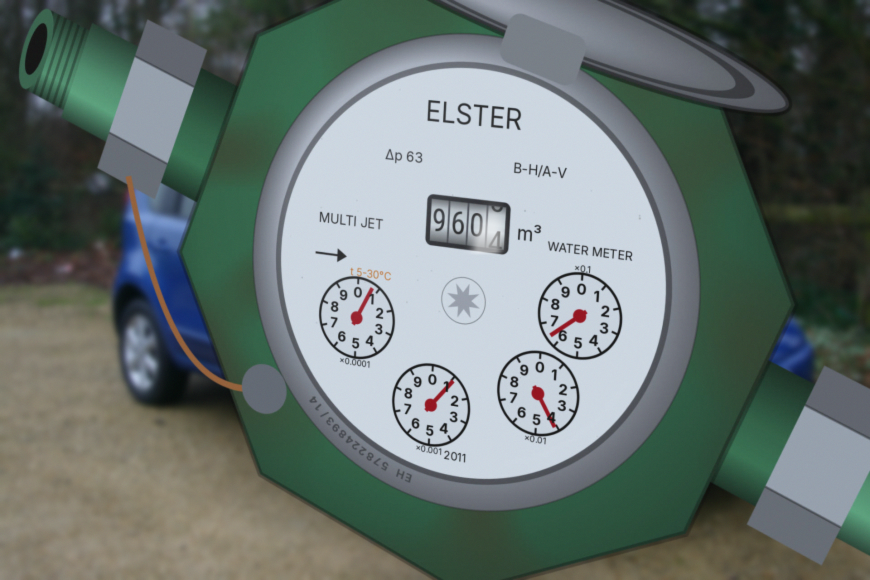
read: 9603.6410 m³
